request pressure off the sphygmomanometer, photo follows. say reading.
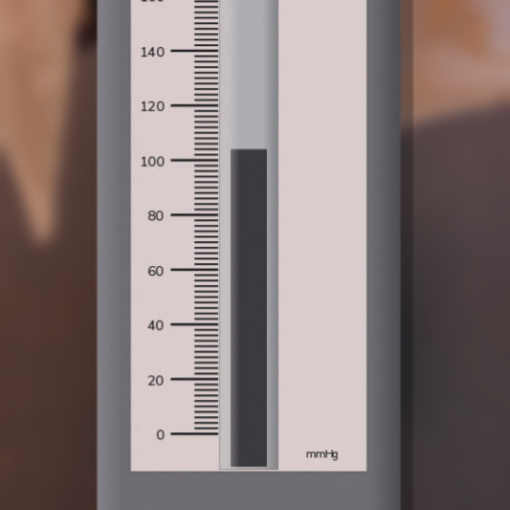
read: 104 mmHg
